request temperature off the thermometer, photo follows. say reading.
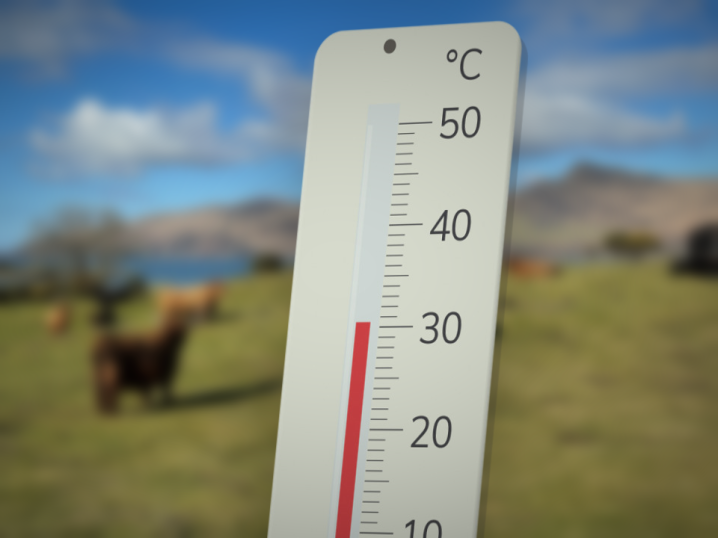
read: 30.5 °C
